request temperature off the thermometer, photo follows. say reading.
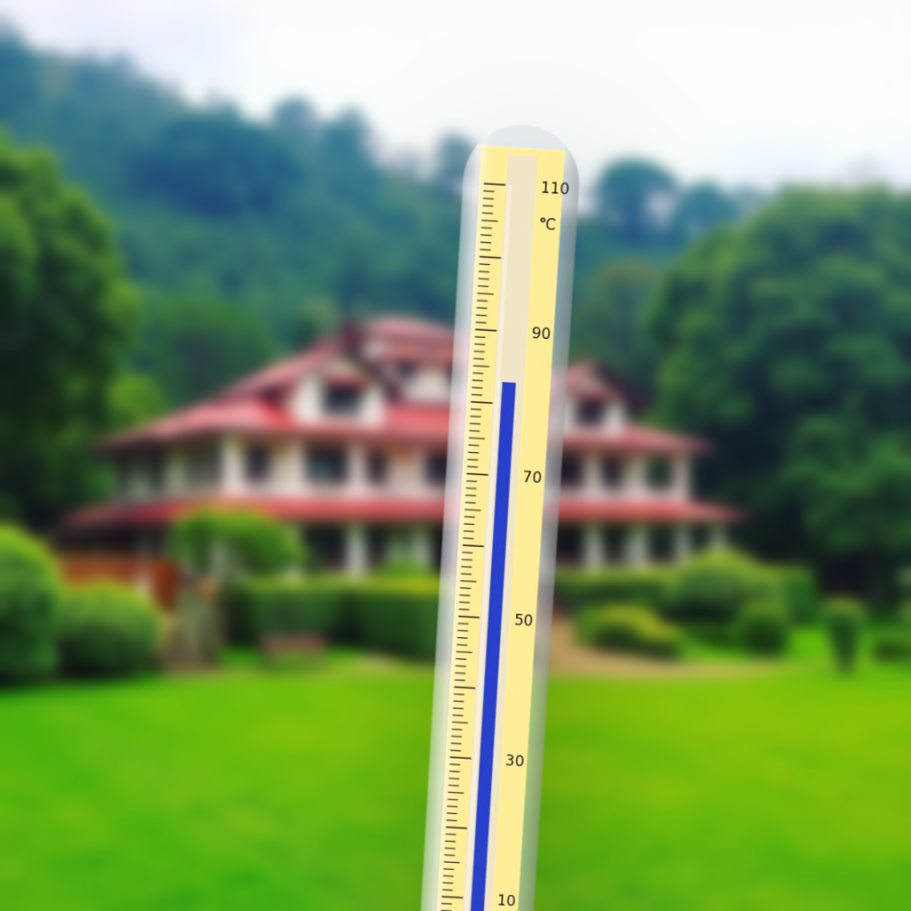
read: 83 °C
